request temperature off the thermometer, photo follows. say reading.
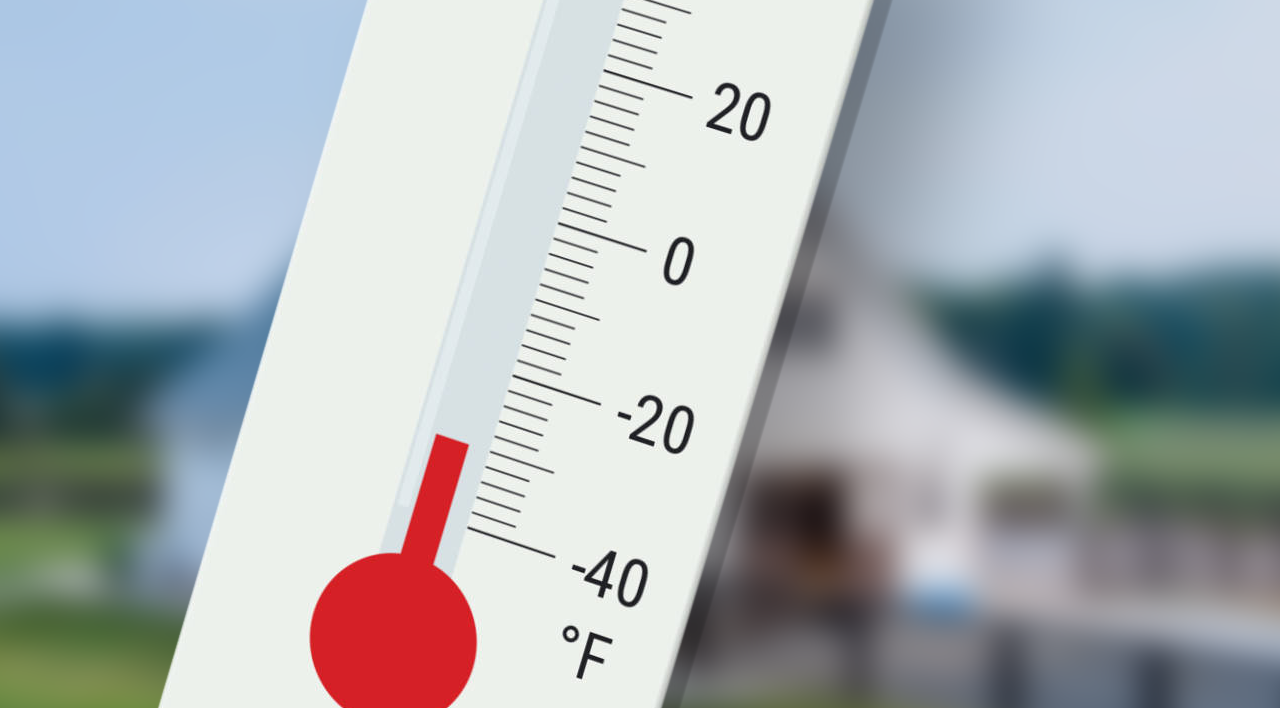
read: -30 °F
